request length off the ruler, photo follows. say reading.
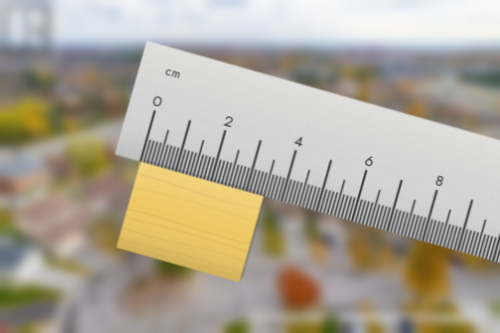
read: 3.5 cm
